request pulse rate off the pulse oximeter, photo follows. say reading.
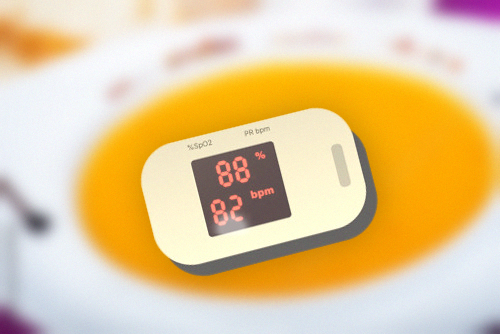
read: 82 bpm
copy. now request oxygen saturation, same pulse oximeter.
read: 88 %
